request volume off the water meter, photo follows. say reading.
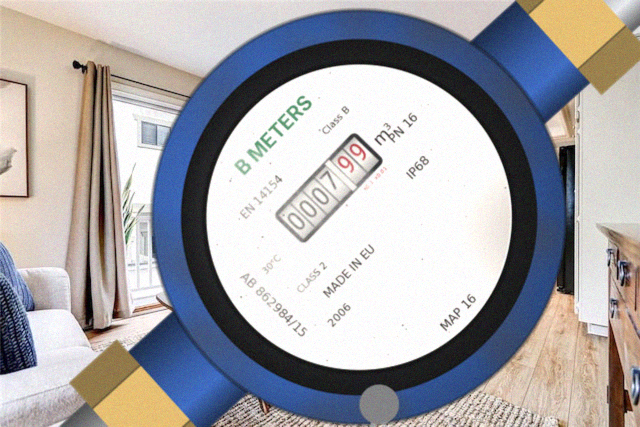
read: 7.99 m³
